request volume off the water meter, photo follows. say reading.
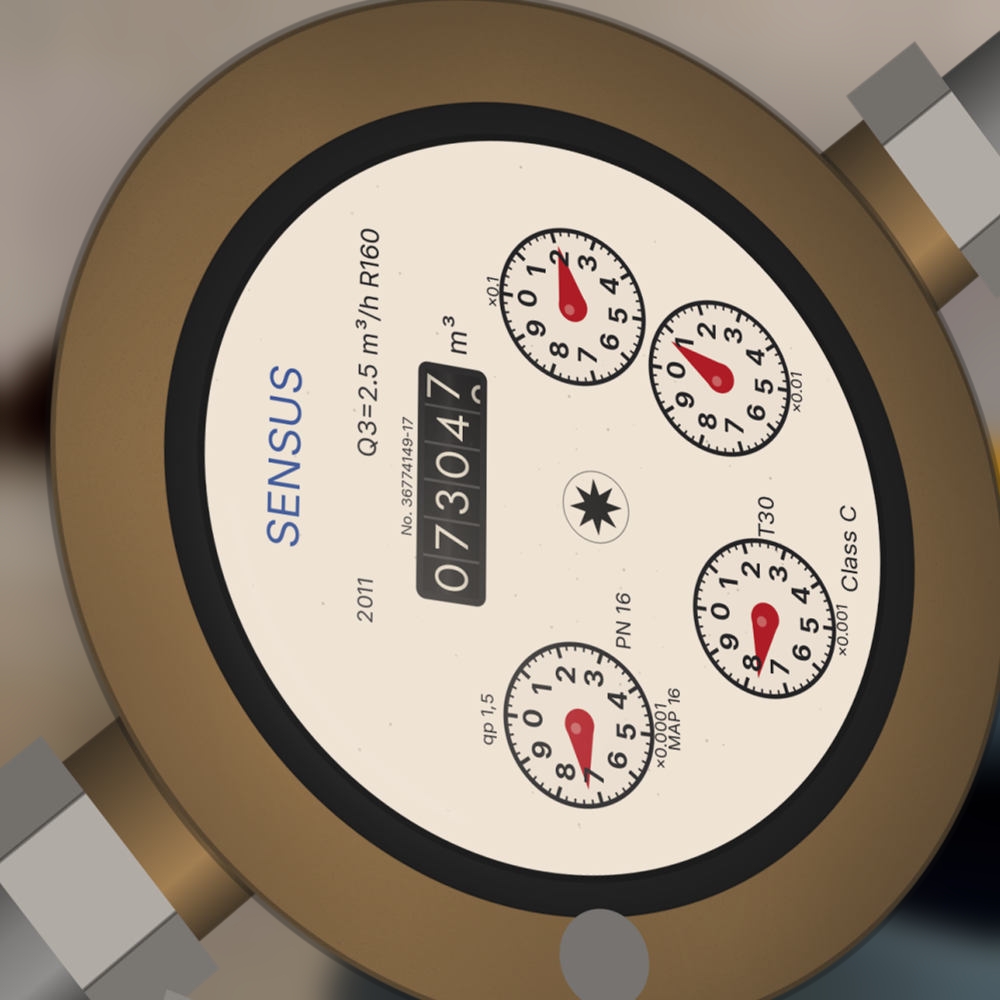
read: 73047.2077 m³
